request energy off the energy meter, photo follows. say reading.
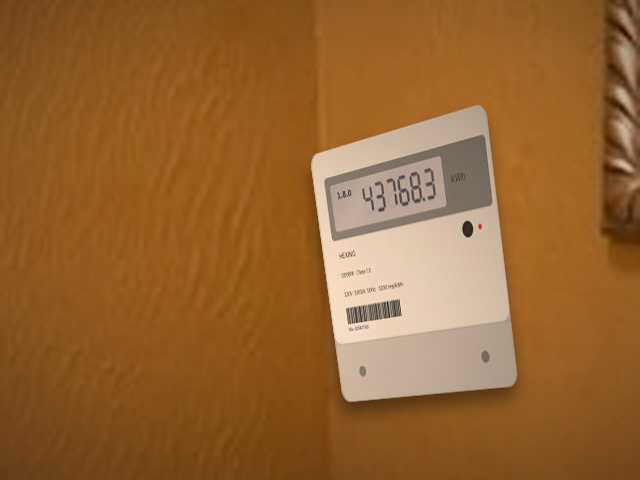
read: 43768.3 kWh
